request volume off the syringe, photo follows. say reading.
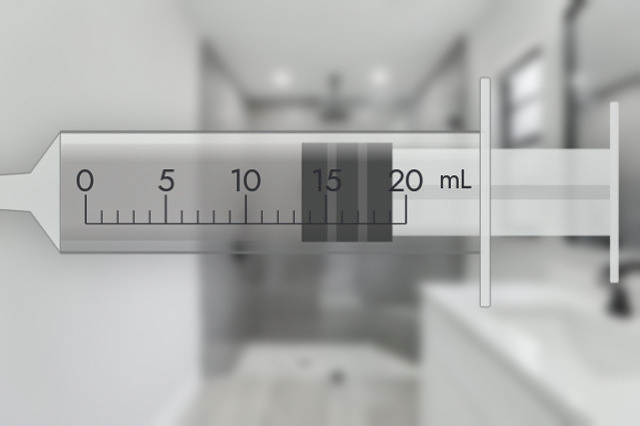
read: 13.5 mL
